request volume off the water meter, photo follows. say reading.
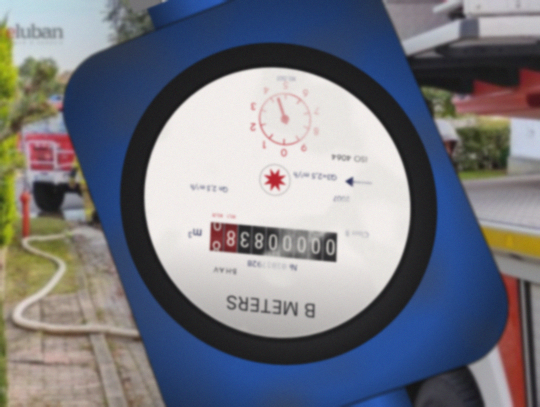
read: 83.884 m³
